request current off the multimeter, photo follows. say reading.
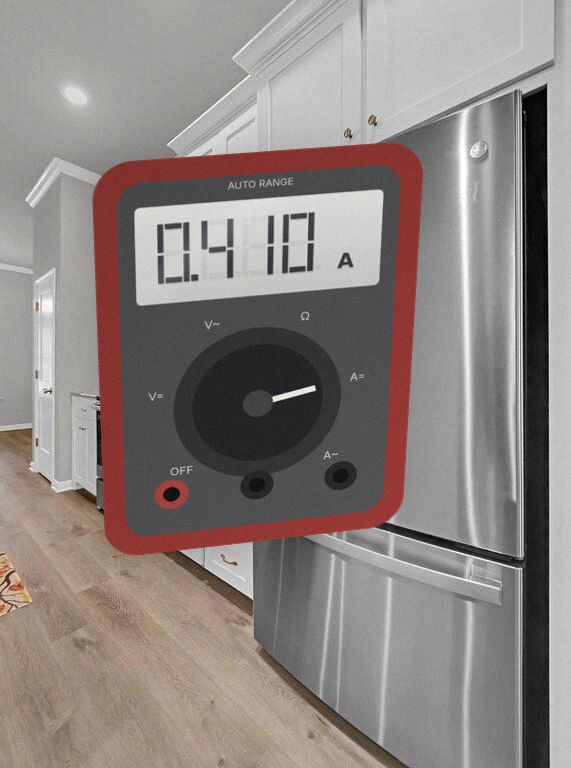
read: 0.410 A
